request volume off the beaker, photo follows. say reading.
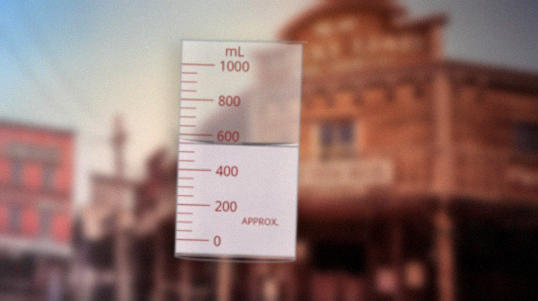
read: 550 mL
